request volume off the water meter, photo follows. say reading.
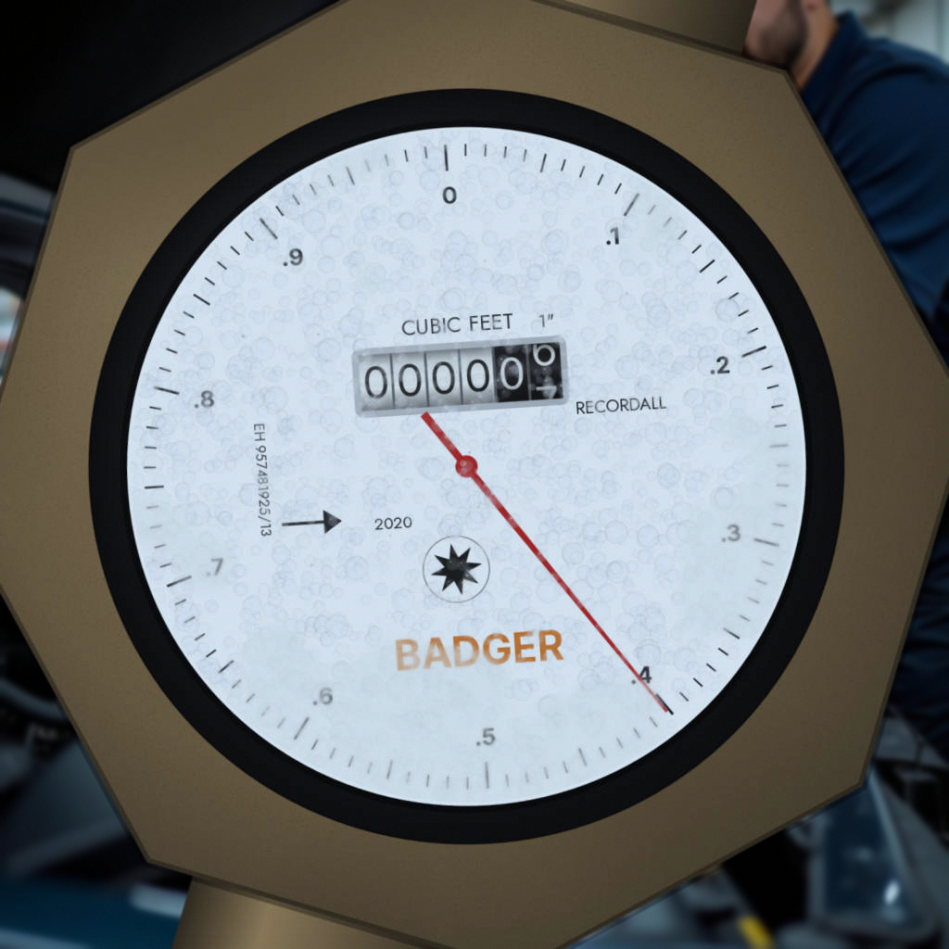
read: 6.40 ft³
